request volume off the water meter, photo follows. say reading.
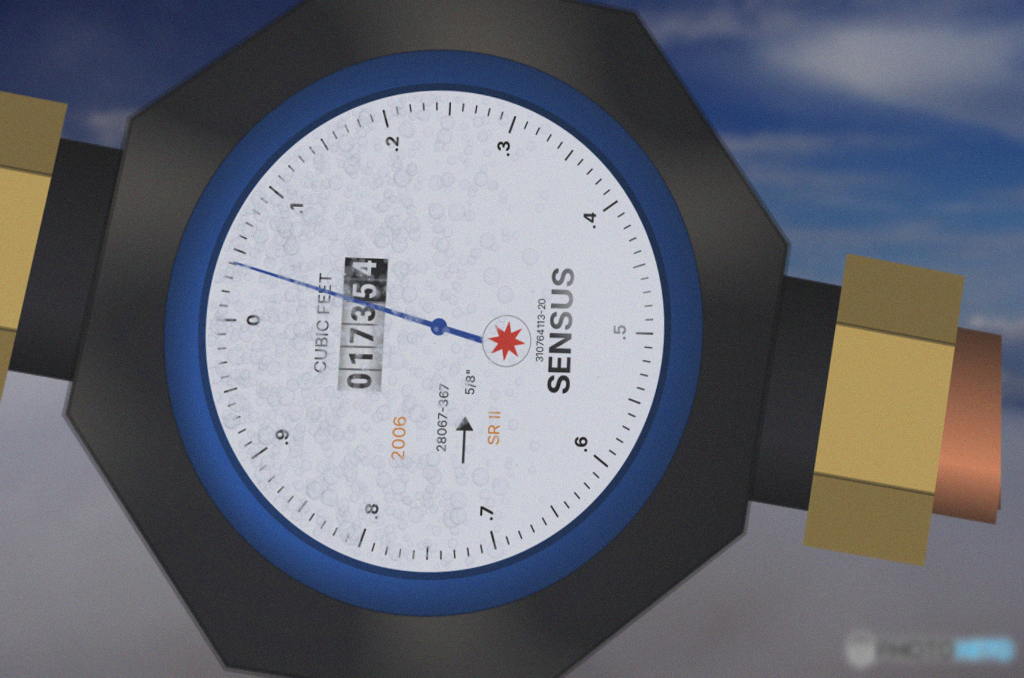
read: 17354.04 ft³
